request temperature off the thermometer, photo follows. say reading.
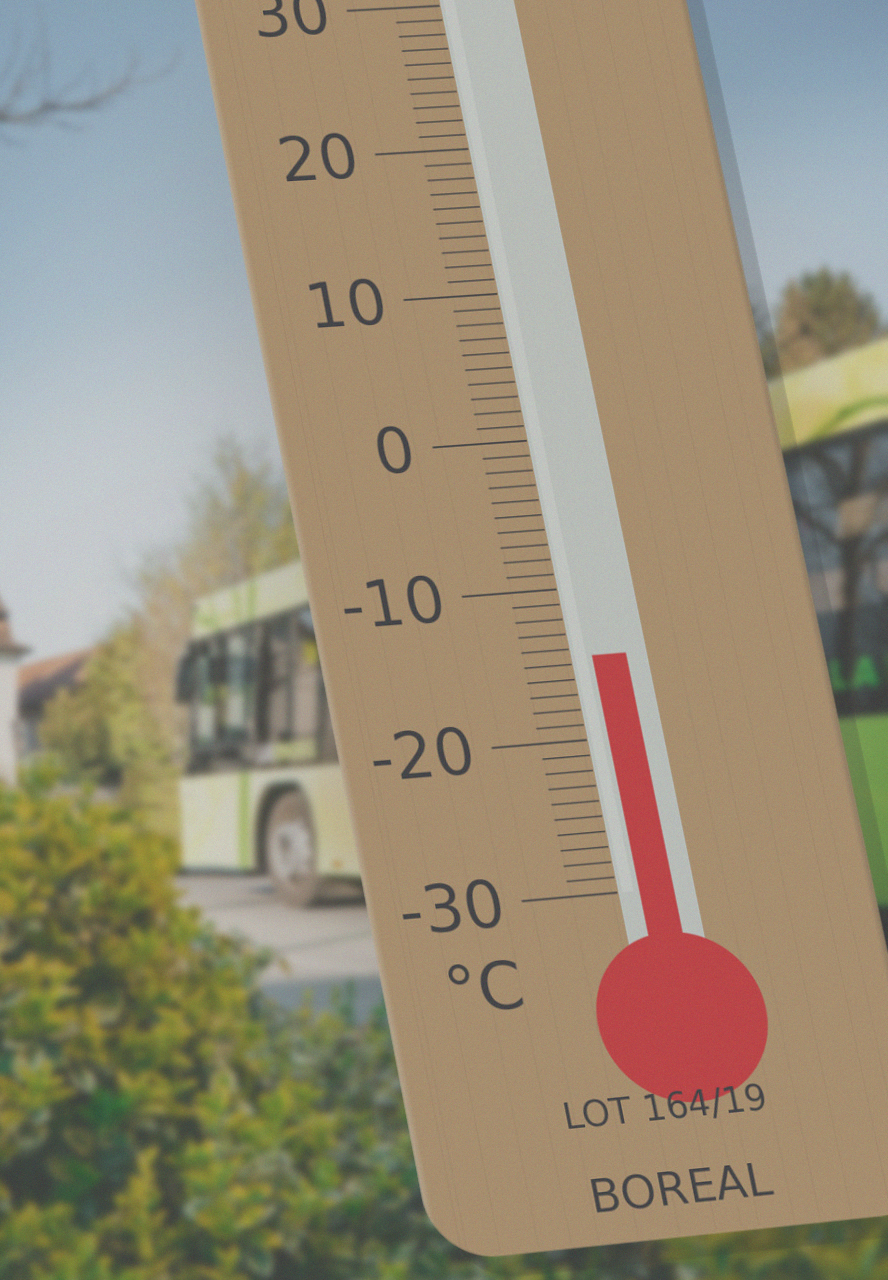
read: -14.5 °C
